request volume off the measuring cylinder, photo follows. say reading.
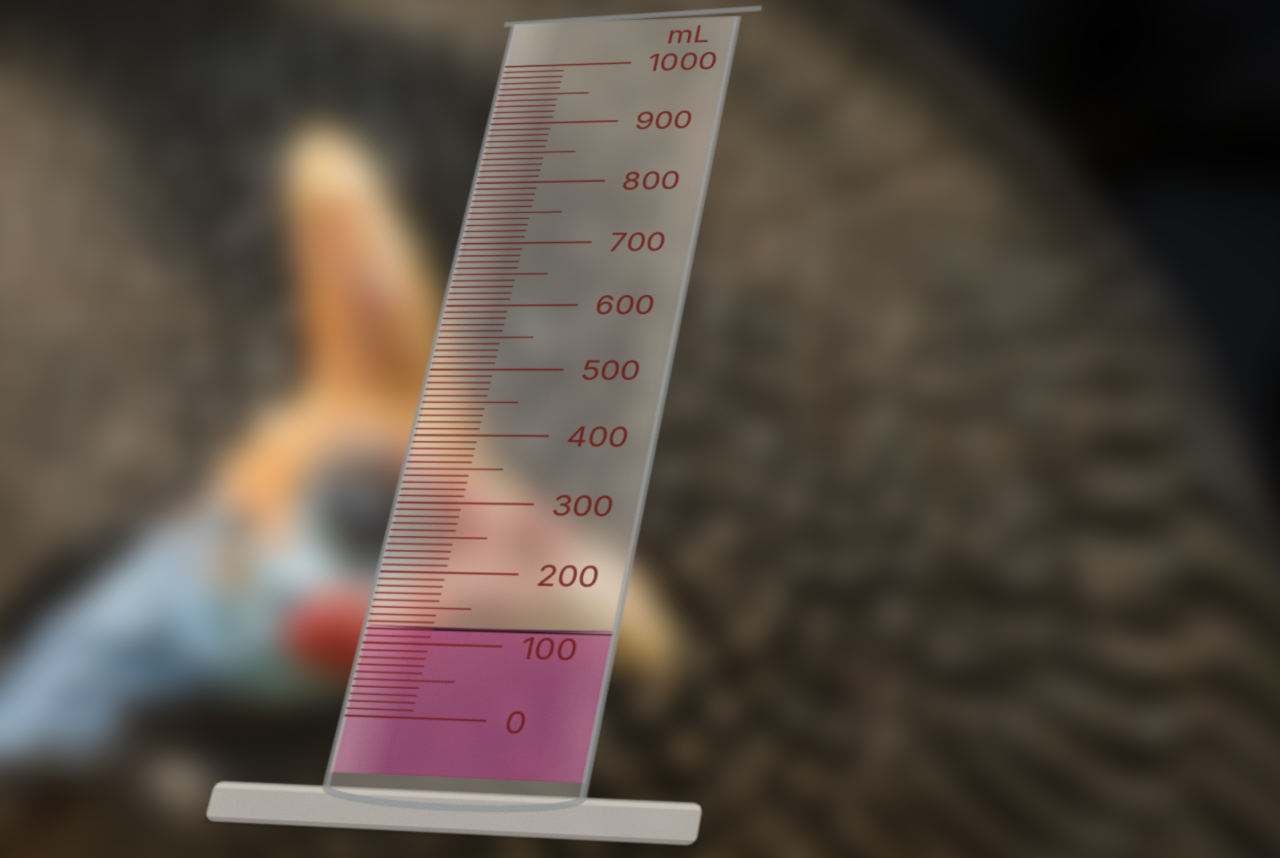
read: 120 mL
